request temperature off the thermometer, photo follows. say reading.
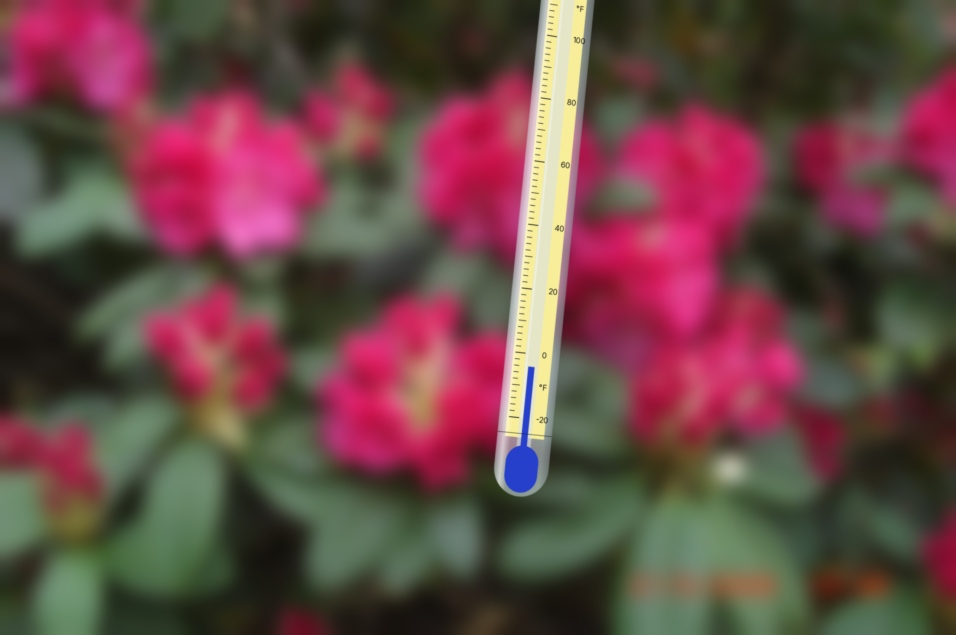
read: -4 °F
